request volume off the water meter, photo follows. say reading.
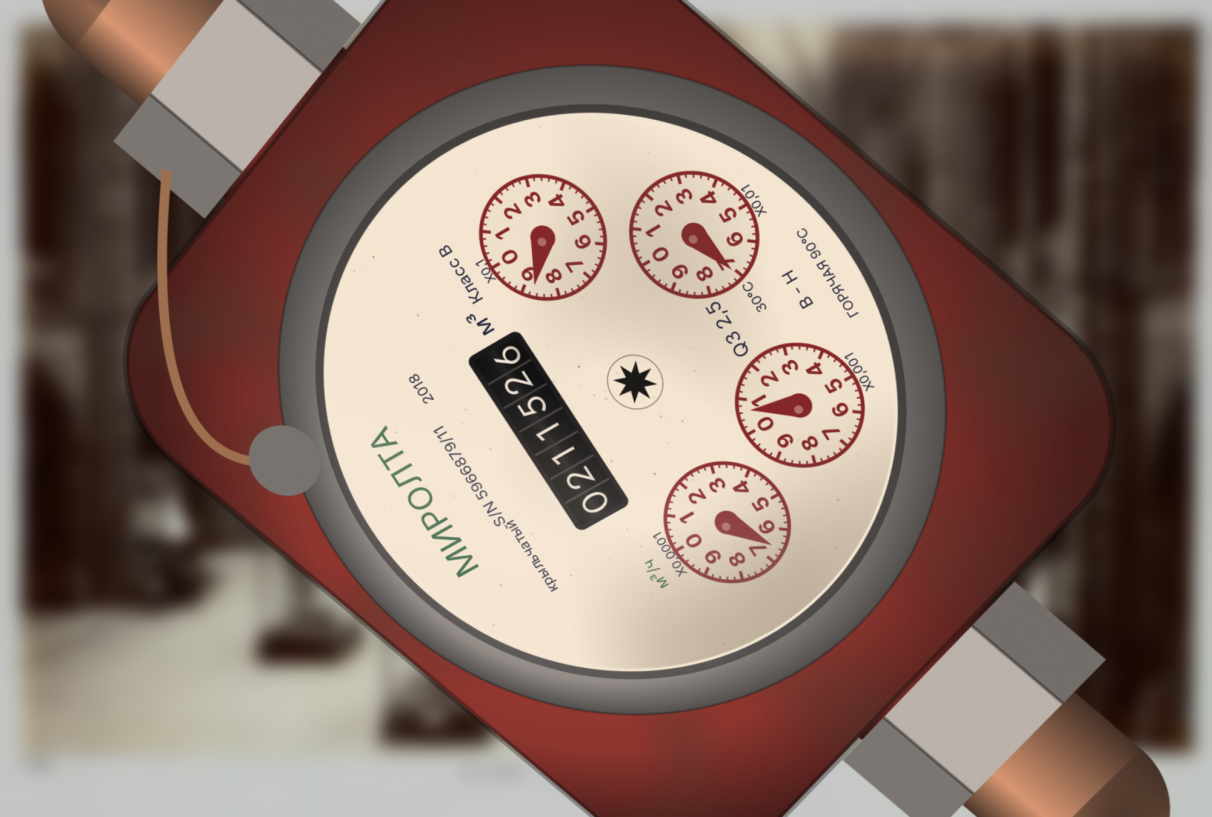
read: 211525.8706 m³
